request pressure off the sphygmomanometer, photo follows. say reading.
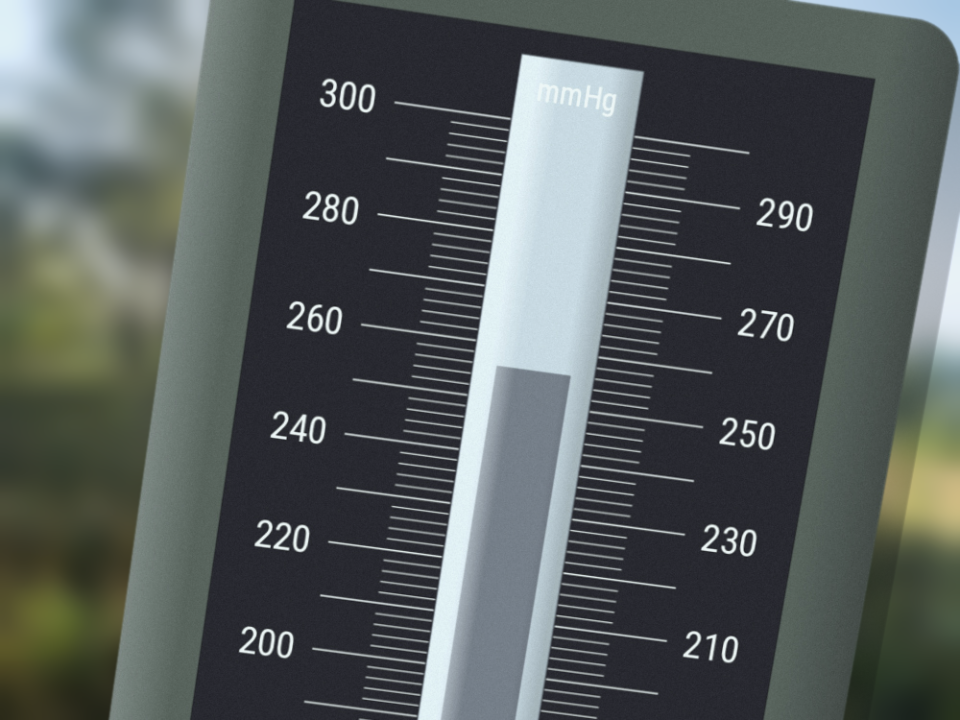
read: 256 mmHg
